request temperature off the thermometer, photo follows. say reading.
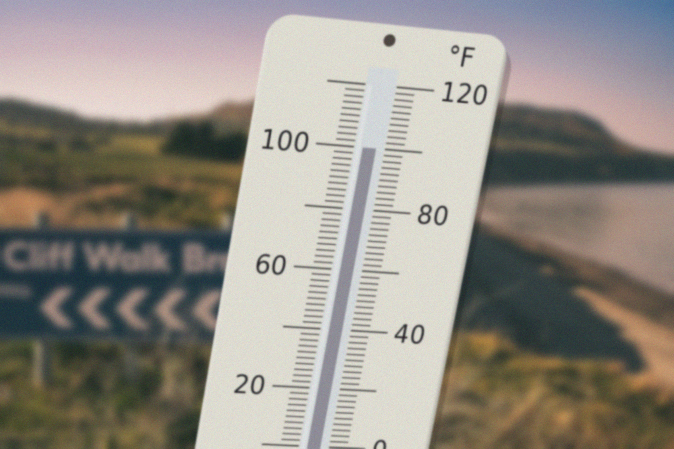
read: 100 °F
